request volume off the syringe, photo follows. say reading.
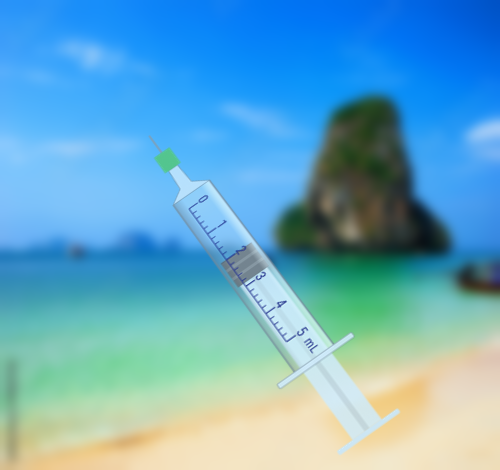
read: 2 mL
